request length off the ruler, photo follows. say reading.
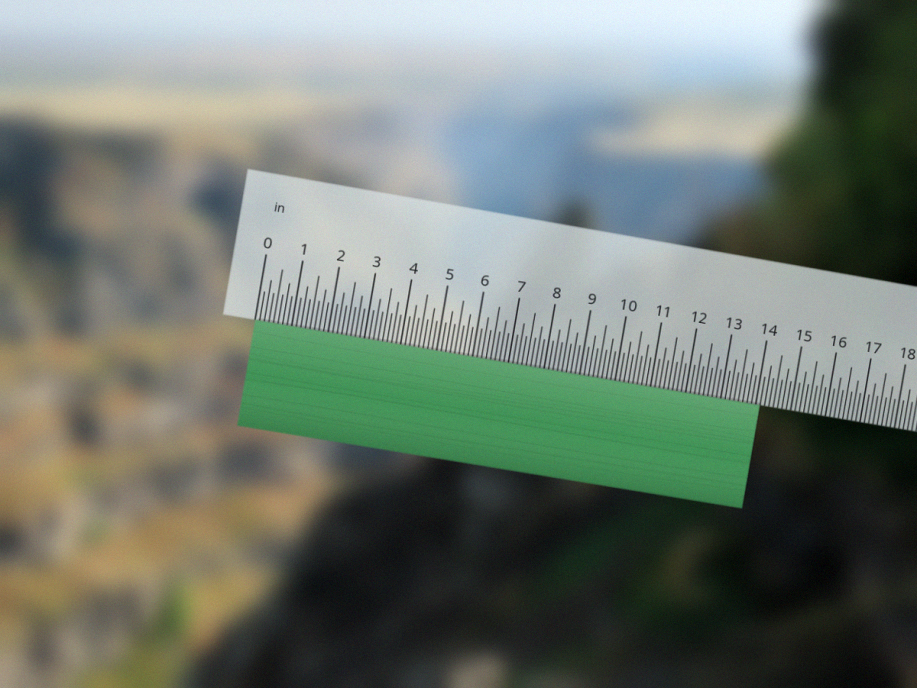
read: 14.125 in
